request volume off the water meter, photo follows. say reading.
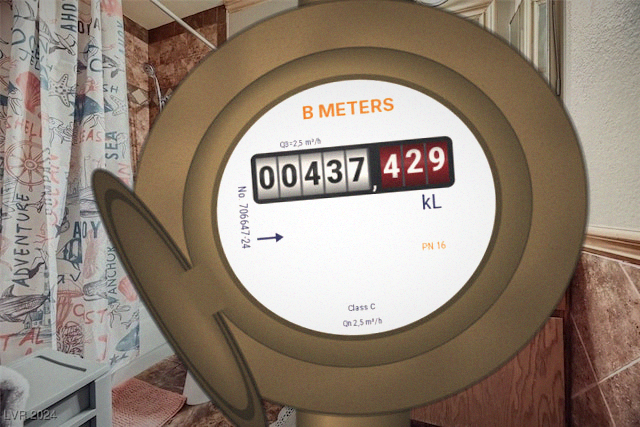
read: 437.429 kL
